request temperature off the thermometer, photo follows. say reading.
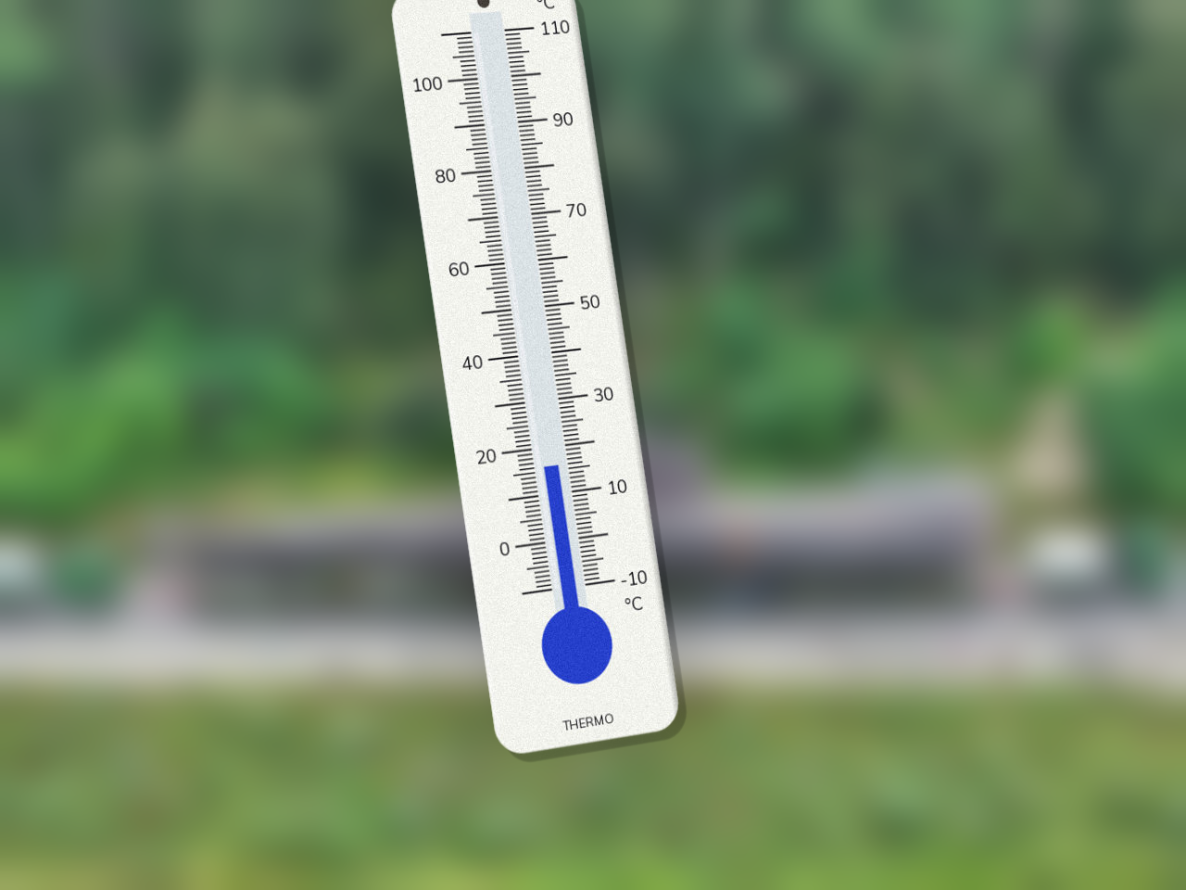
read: 16 °C
